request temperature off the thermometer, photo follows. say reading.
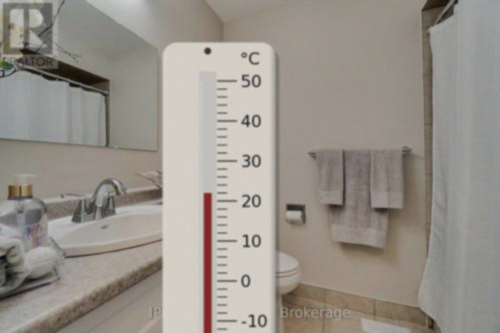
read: 22 °C
